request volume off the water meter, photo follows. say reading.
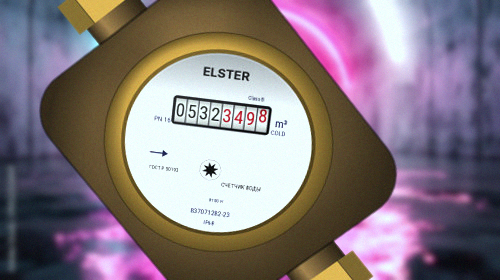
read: 532.3498 m³
